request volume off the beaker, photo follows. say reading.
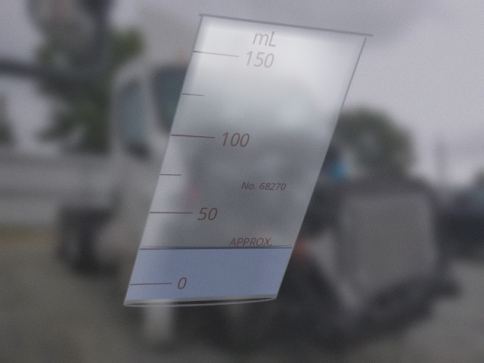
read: 25 mL
